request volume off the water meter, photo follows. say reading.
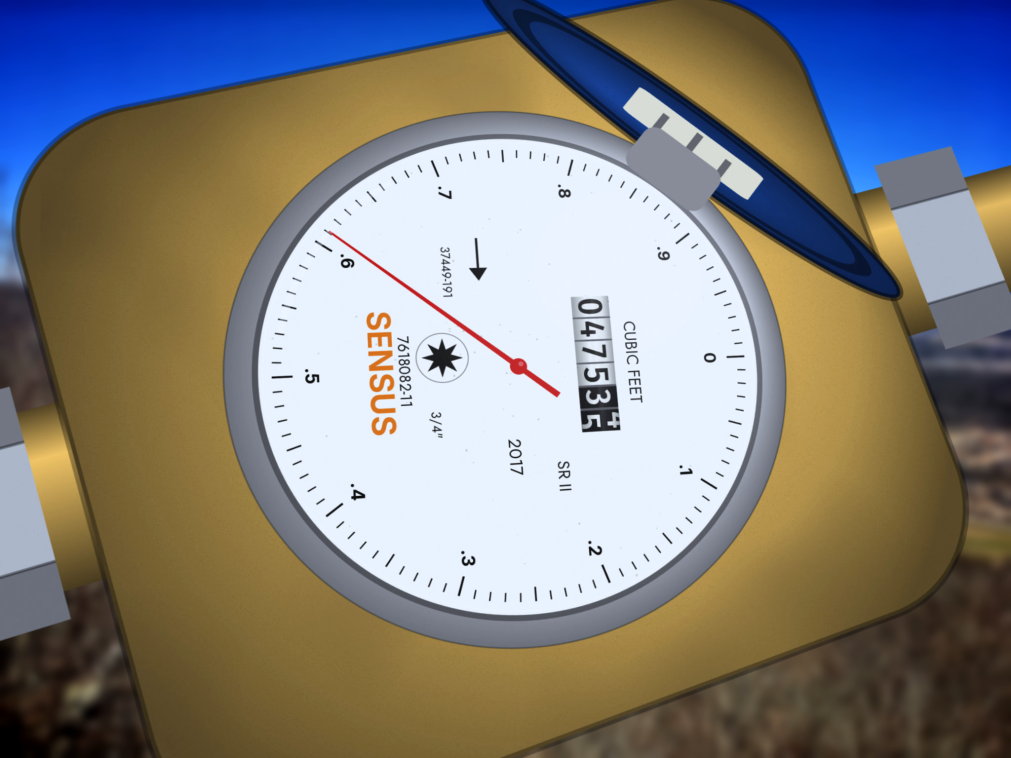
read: 47534.61 ft³
